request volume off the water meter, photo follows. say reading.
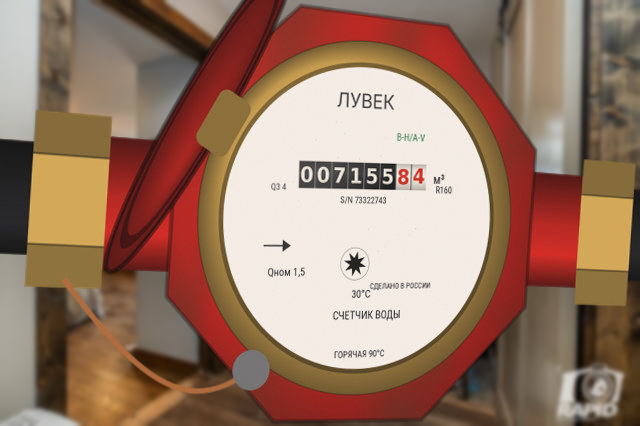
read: 7155.84 m³
